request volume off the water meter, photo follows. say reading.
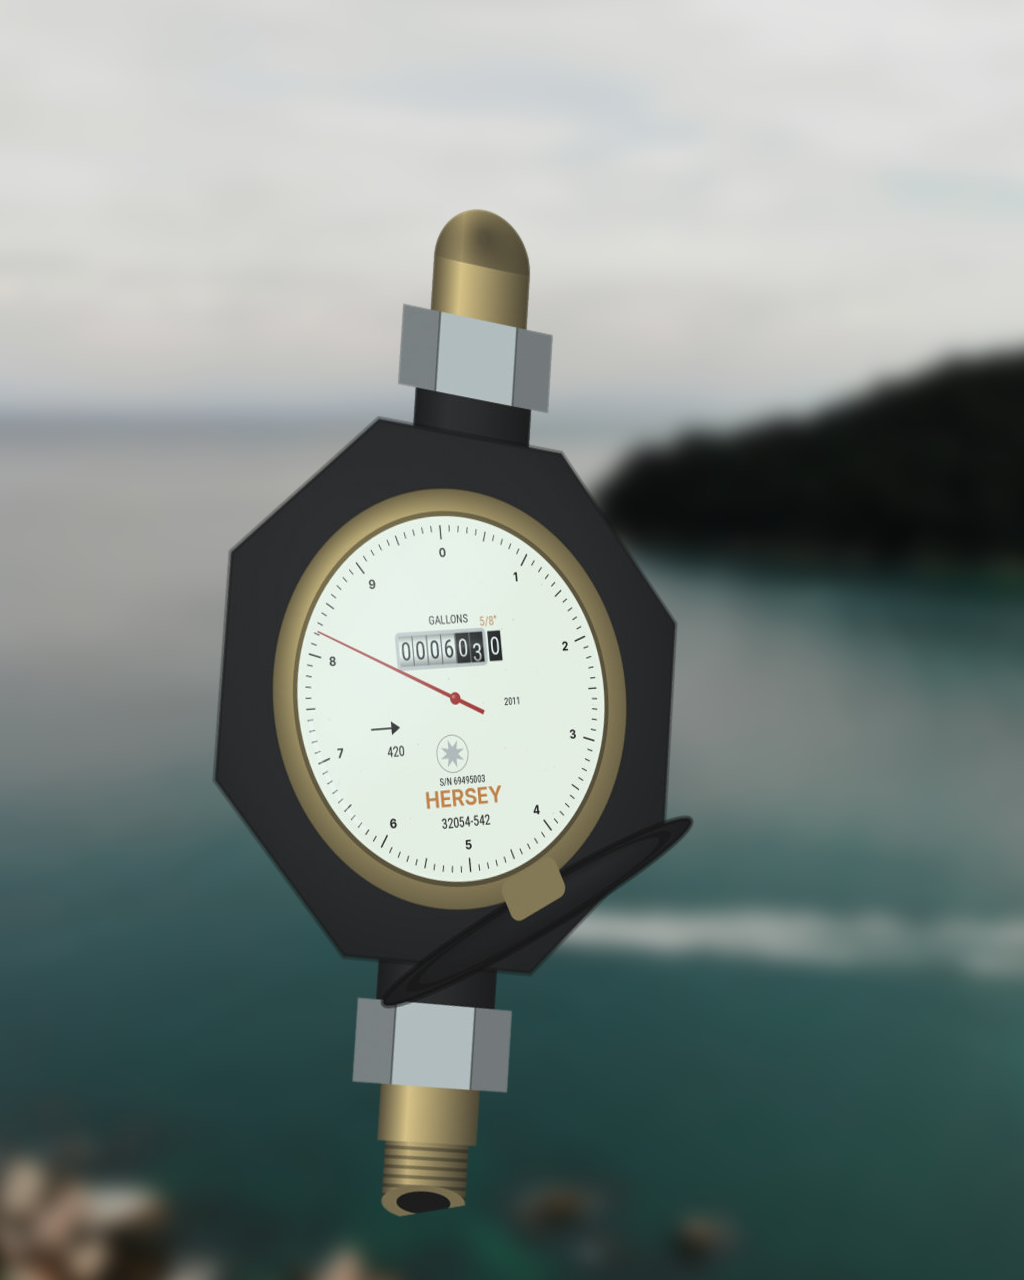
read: 6028.2 gal
